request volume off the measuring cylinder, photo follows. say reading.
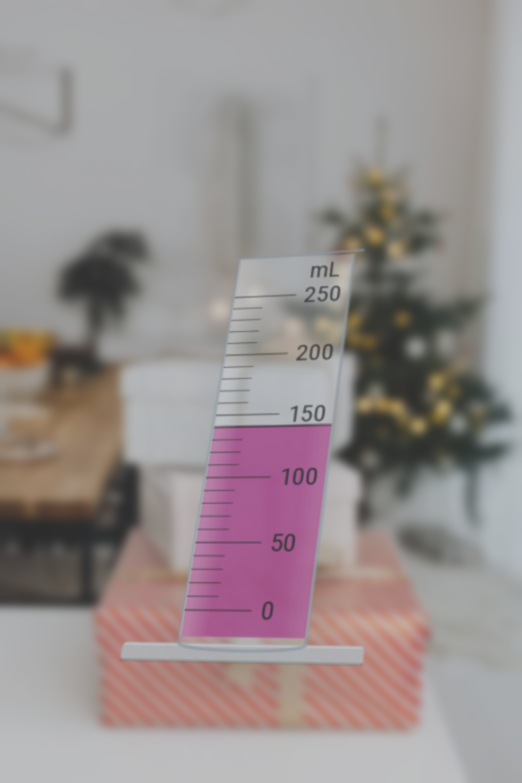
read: 140 mL
